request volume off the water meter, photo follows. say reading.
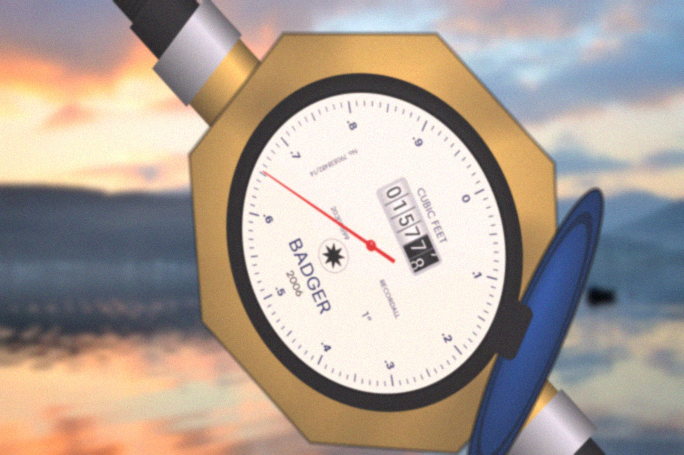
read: 15777.65 ft³
